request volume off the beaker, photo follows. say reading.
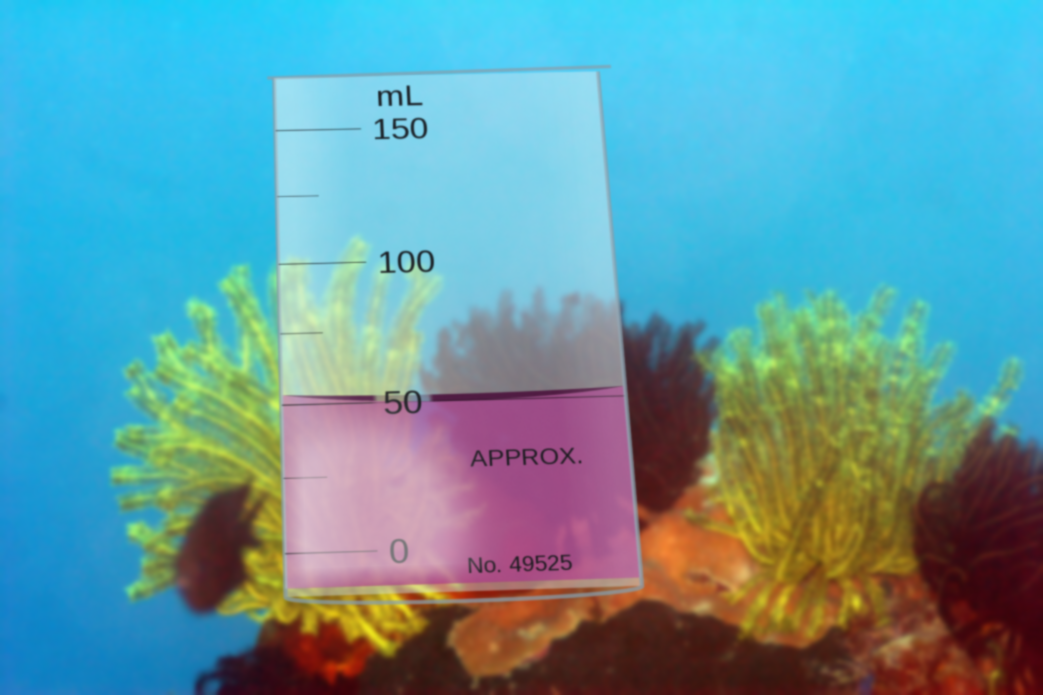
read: 50 mL
